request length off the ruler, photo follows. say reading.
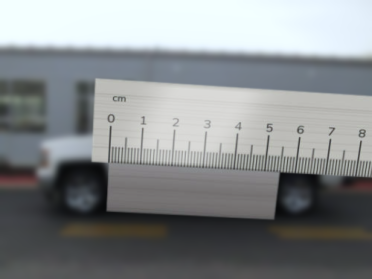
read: 5.5 cm
